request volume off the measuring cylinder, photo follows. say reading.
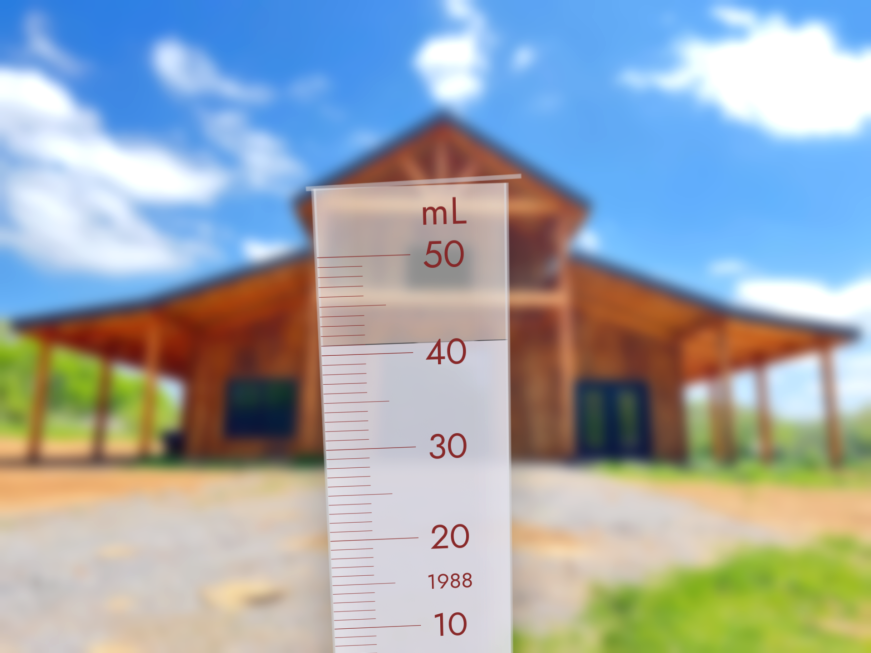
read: 41 mL
